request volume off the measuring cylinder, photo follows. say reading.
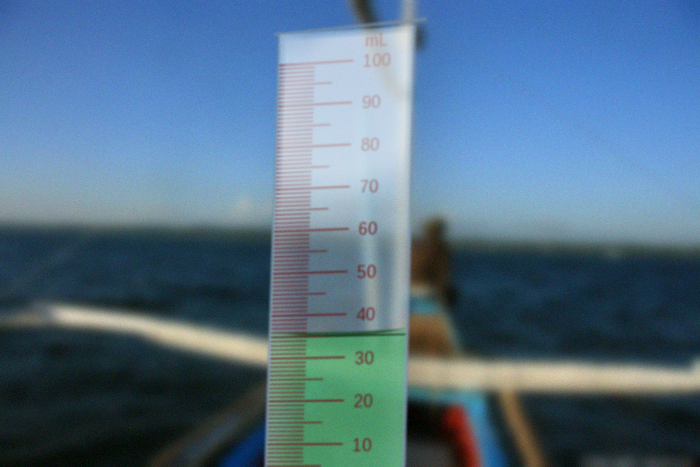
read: 35 mL
